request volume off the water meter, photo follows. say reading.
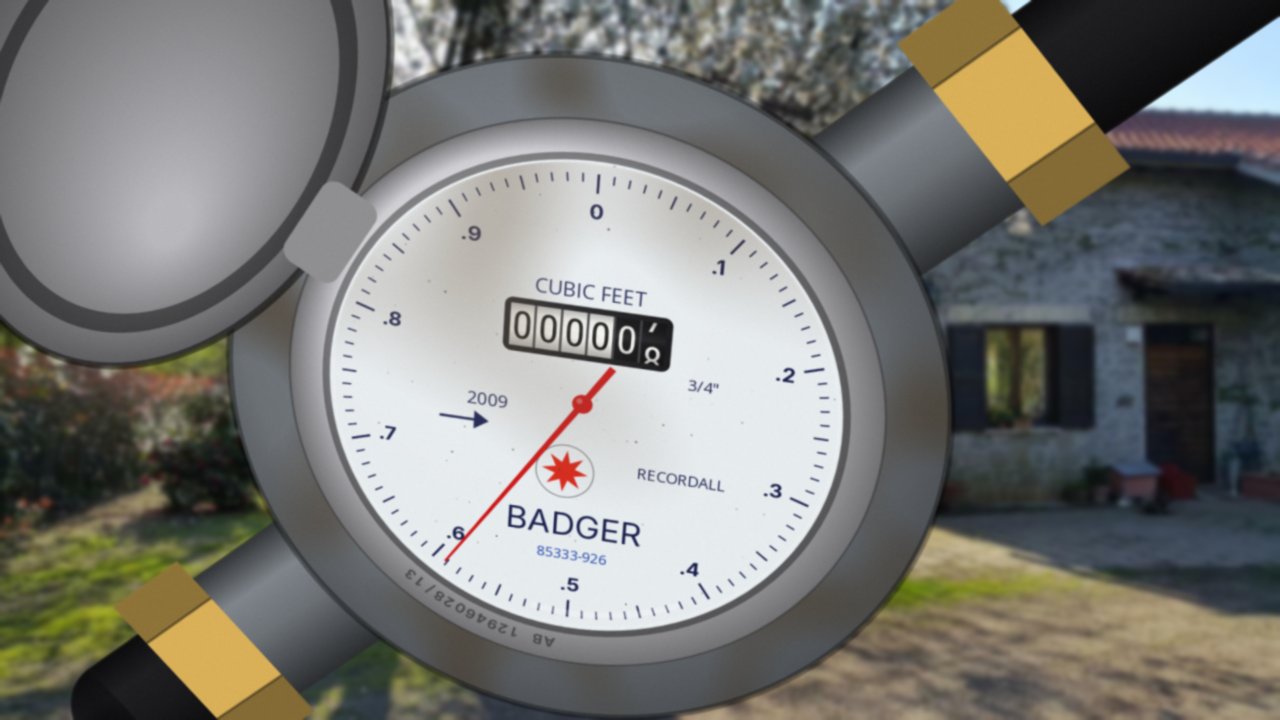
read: 7.59 ft³
